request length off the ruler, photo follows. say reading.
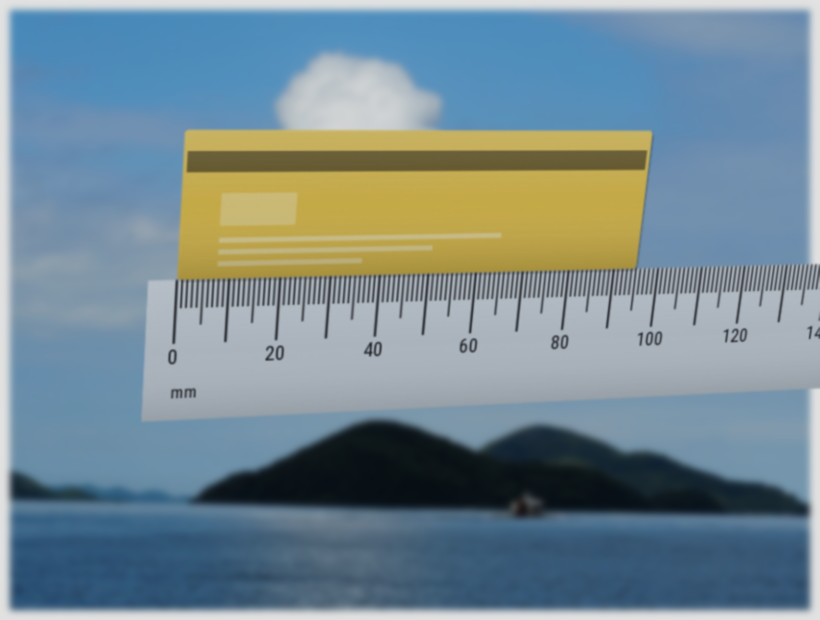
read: 95 mm
